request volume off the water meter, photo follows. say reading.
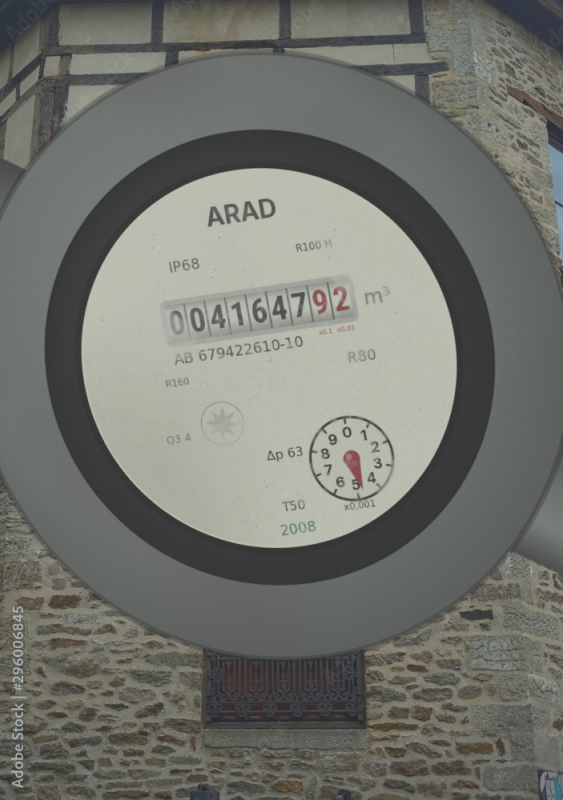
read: 41647.924 m³
